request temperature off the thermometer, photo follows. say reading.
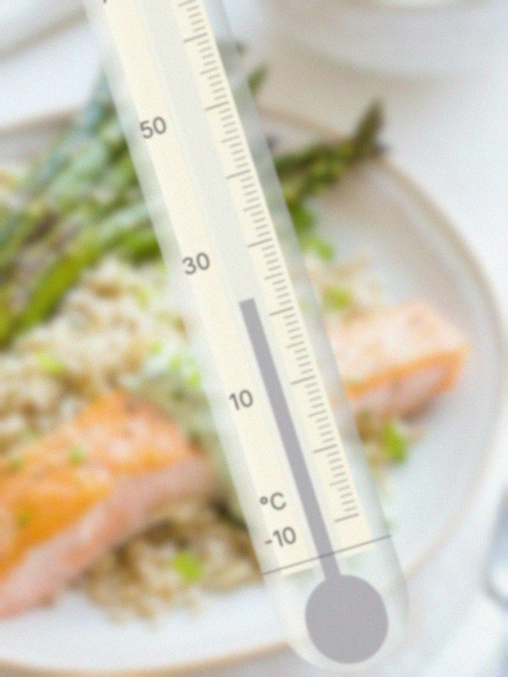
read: 23 °C
